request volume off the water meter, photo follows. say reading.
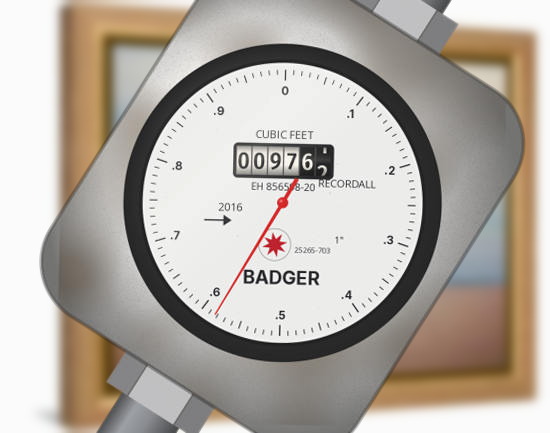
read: 9761.58 ft³
